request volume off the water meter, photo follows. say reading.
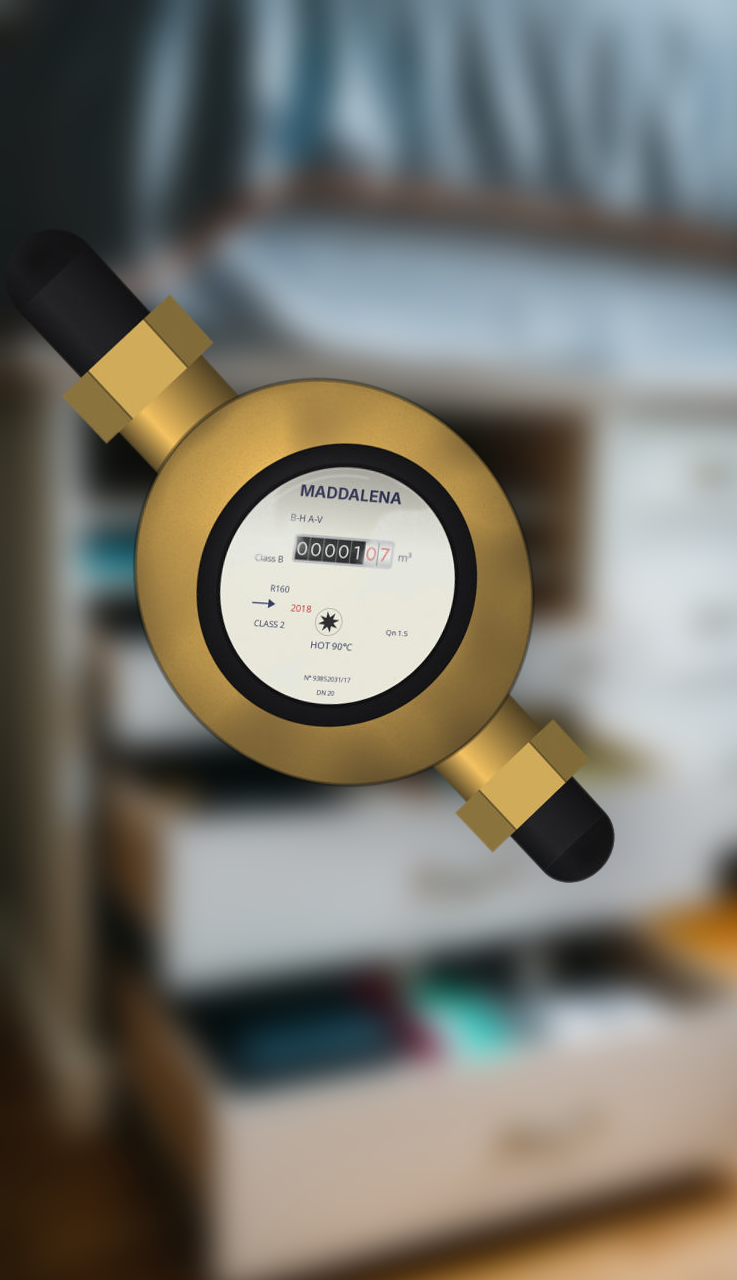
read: 1.07 m³
